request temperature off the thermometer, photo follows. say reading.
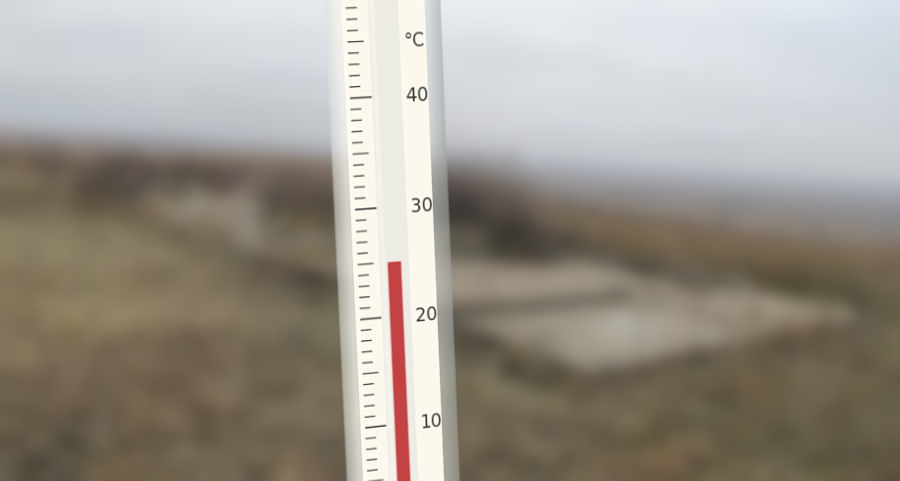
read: 25 °C
